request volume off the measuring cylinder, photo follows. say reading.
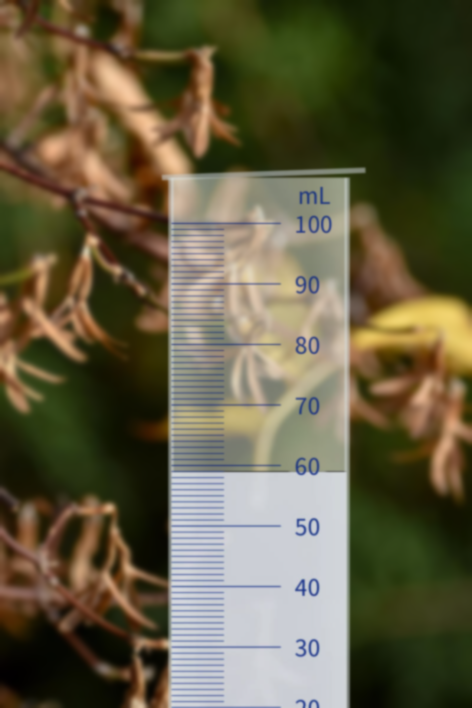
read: 59 mL
